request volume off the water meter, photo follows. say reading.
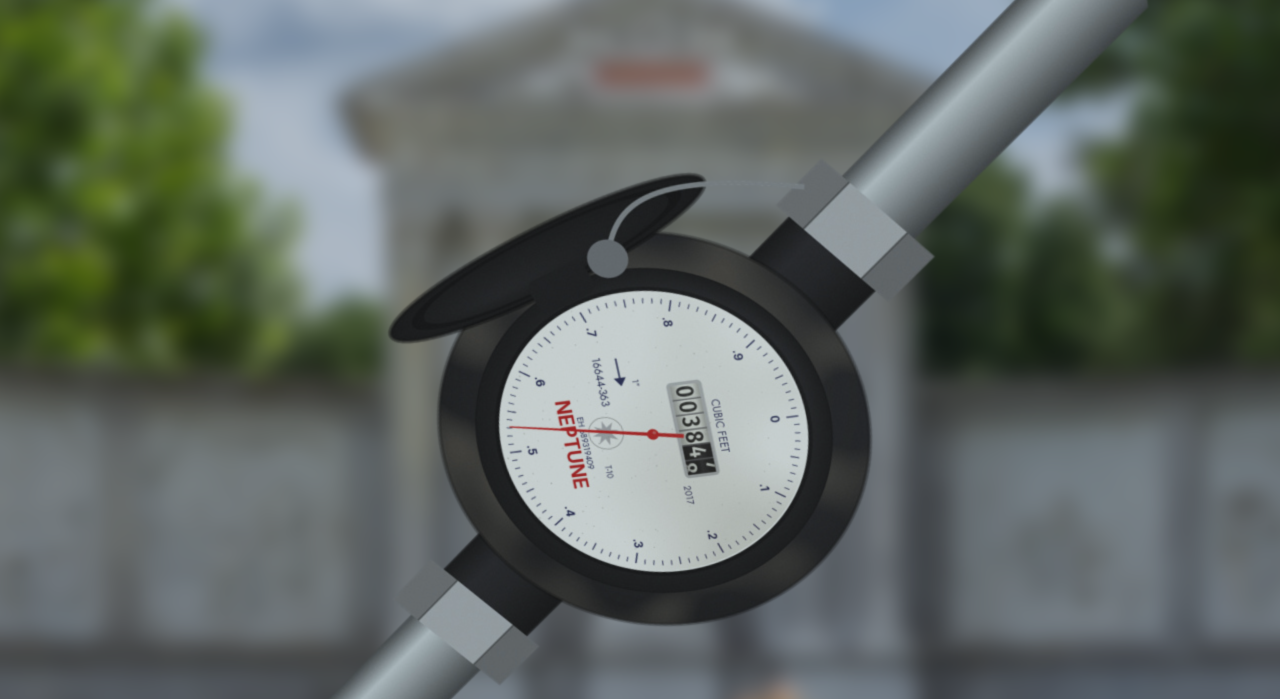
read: 3847.53 ft³
